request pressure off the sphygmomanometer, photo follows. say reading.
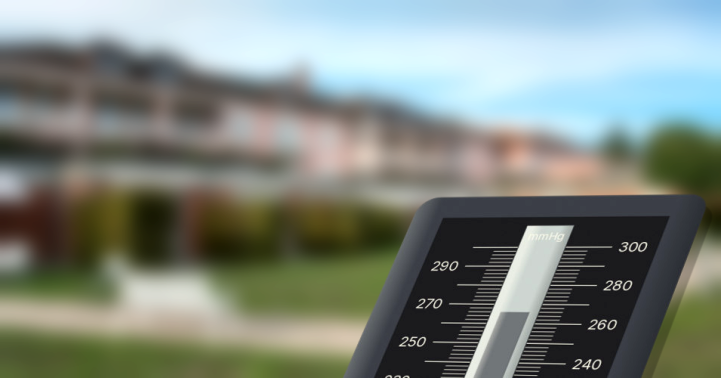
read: 266 mmHg
